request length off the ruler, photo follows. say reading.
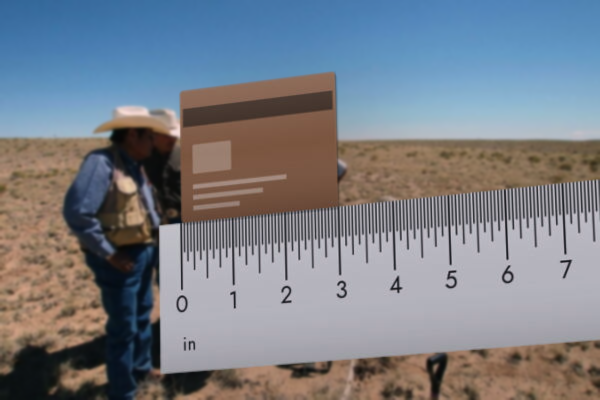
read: 3 in
